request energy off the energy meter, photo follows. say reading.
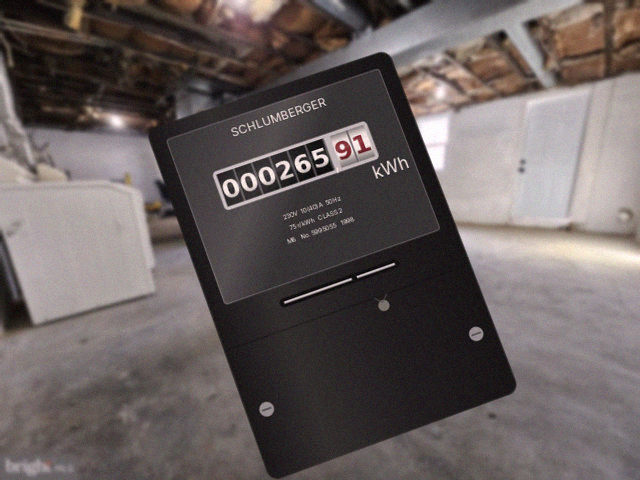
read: 265.91 kWh
